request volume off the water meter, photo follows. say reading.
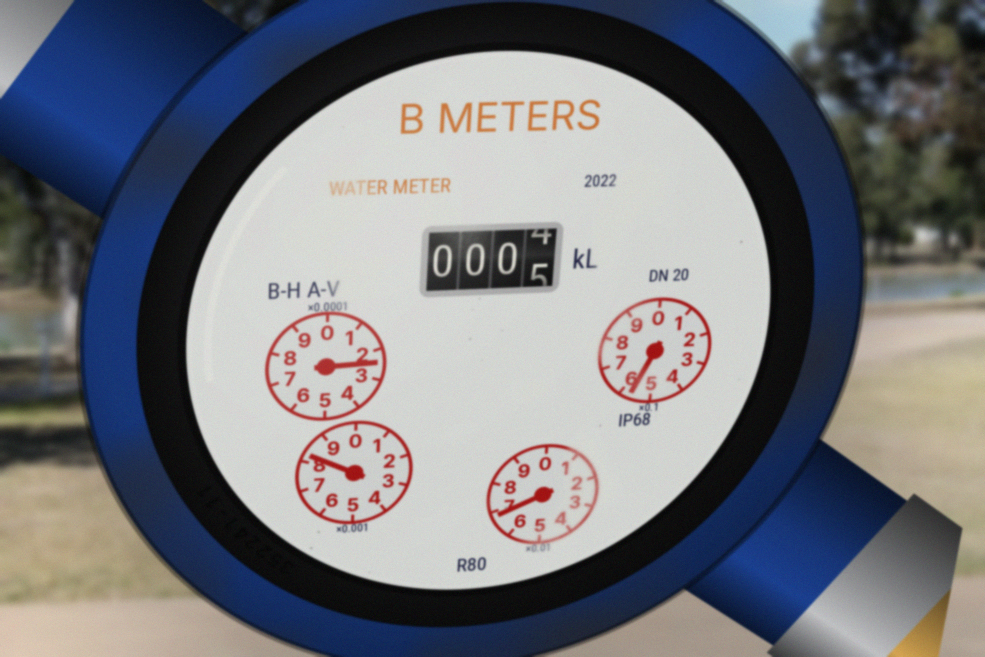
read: 4.5682 kL
